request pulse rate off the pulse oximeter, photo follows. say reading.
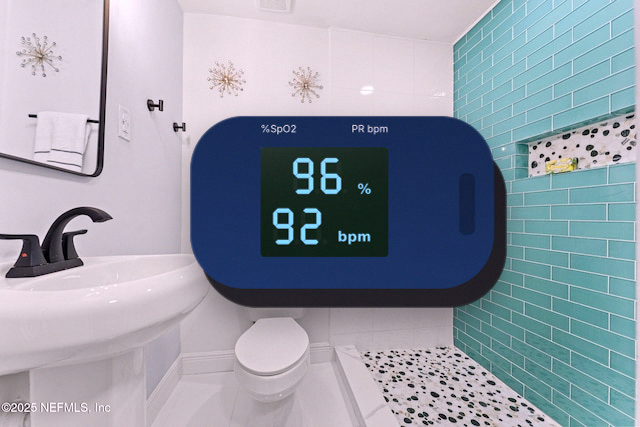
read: 92 bpm
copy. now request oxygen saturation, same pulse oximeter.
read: 96 %
